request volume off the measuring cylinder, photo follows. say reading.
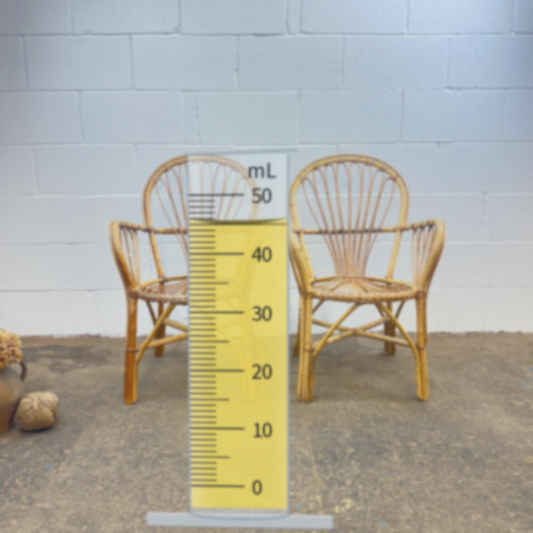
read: 45 mL
